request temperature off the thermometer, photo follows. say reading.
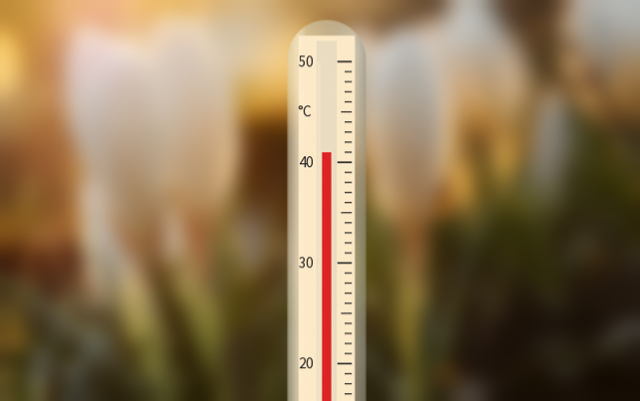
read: 41 °C
